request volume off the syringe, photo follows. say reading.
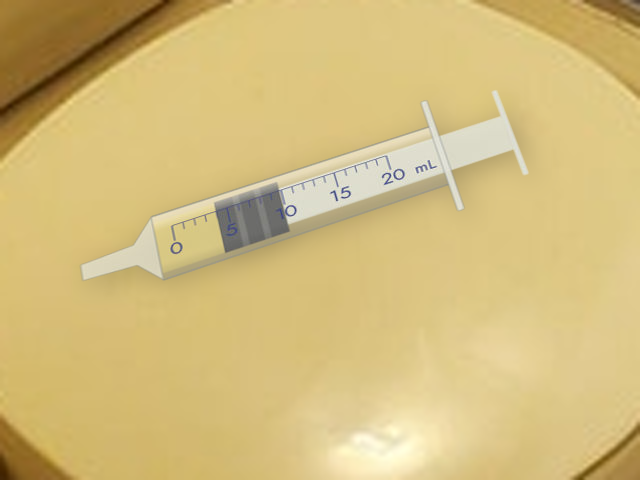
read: 4 mL
